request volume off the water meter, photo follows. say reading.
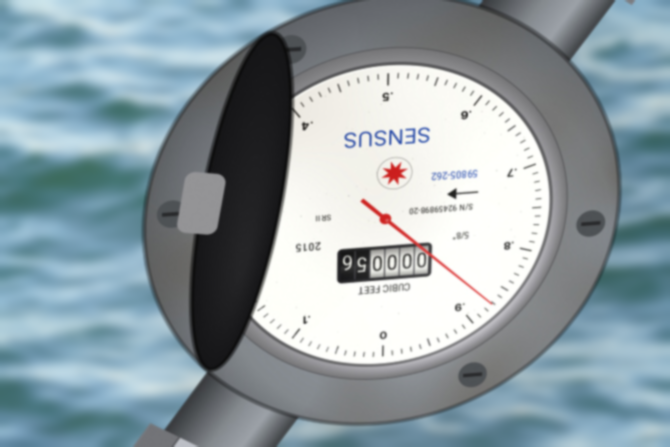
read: 55.87 ft³
